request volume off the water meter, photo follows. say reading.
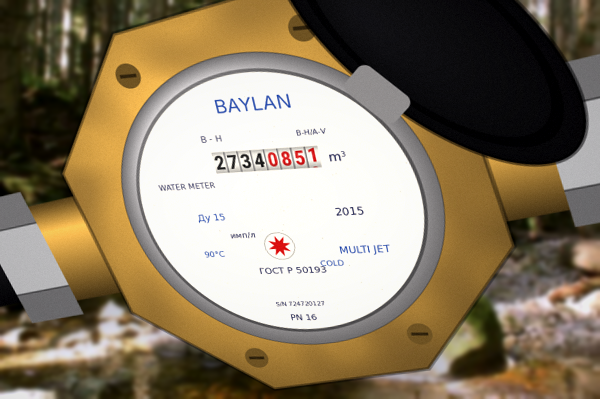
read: 2734.0851 m³
